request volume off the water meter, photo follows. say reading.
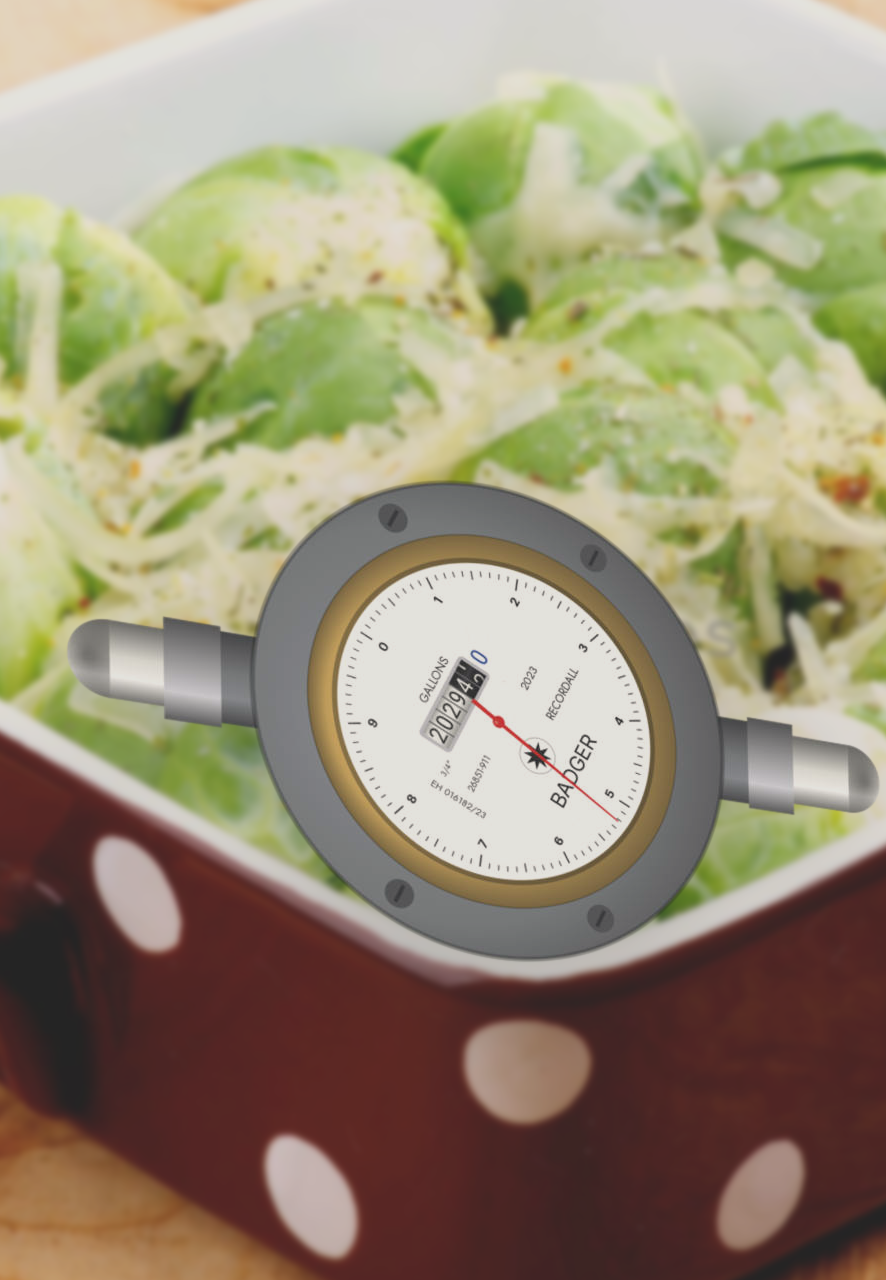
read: 2029415.2 gal
